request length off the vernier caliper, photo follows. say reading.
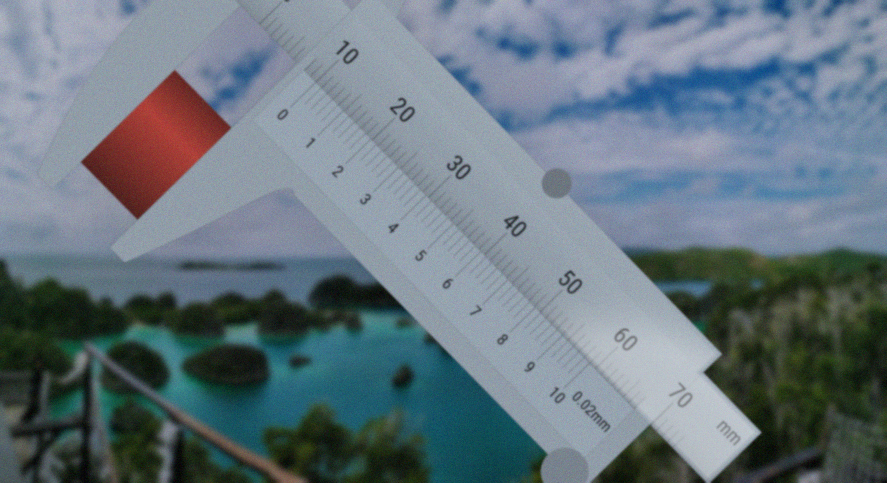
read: 10.0 mm
